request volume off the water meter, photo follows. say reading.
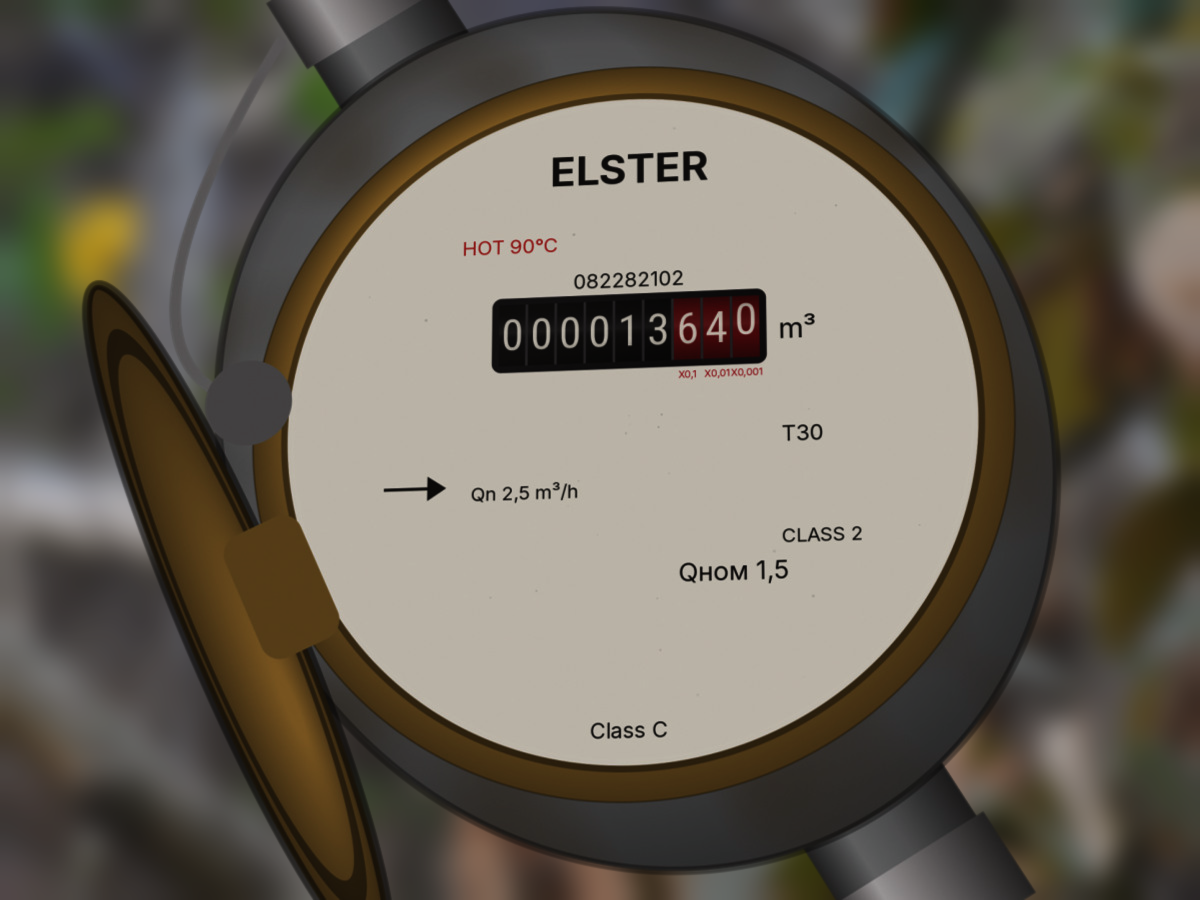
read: 13.640 m³
